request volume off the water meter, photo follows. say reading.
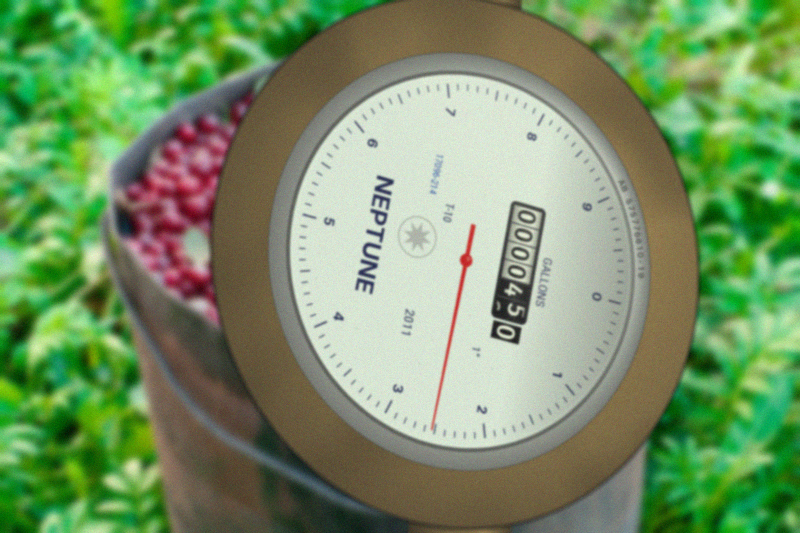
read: 452.5 gal
